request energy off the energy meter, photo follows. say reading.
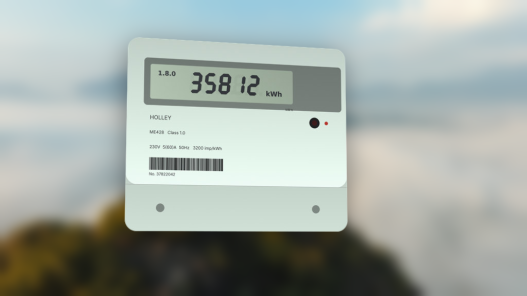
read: 35812 kWh
